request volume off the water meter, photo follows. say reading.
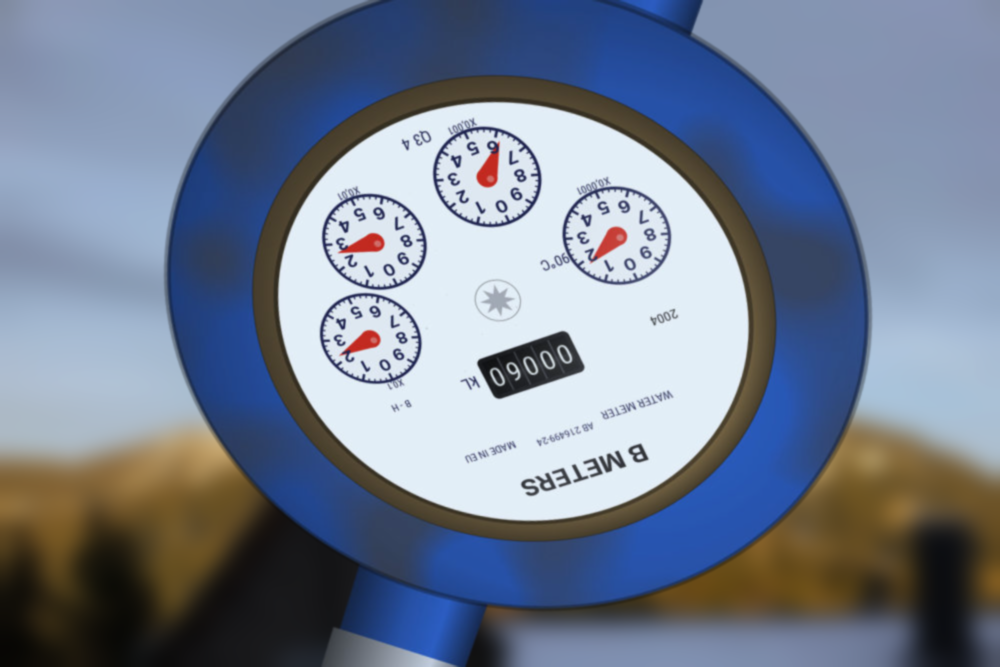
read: 60.2261 kL
